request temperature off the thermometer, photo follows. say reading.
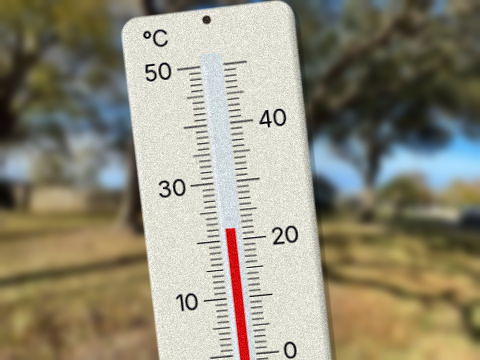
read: 22 °C
